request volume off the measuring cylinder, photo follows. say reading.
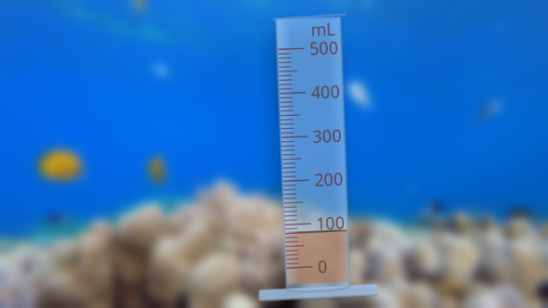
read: 80 mL
